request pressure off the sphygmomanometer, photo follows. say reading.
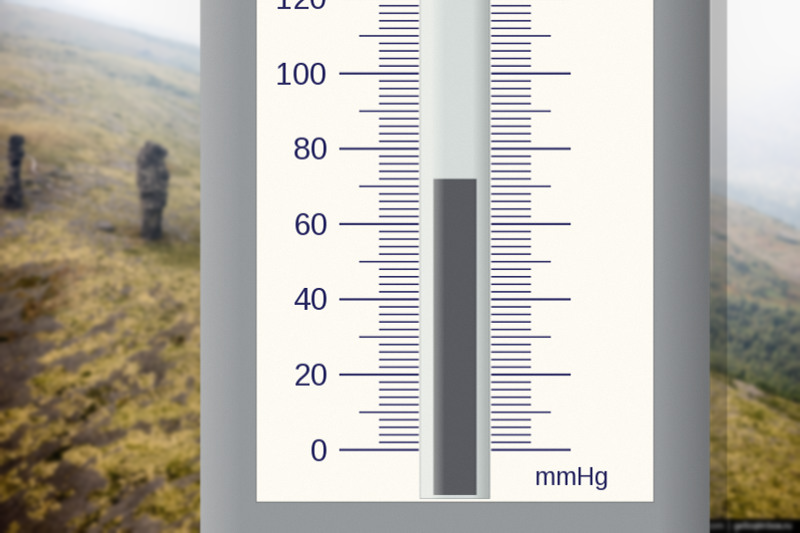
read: 72 mmHg
